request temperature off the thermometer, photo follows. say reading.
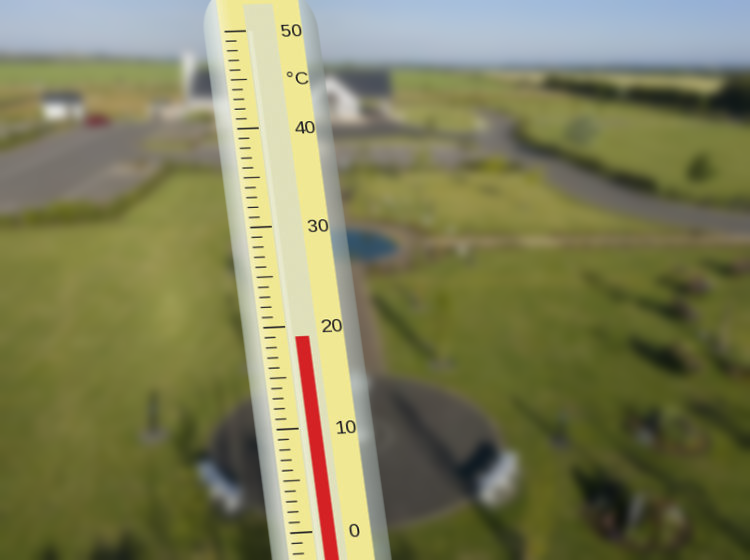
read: 19 °C
